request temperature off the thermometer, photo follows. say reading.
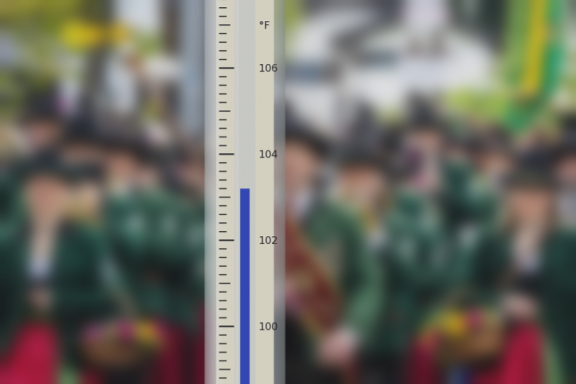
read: 103.2 °F
